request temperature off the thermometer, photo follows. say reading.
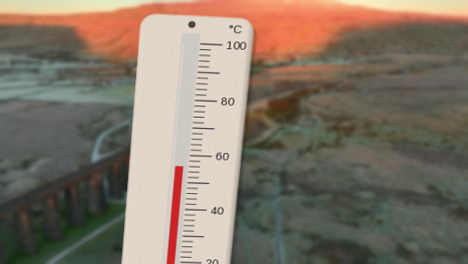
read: 56 °C
